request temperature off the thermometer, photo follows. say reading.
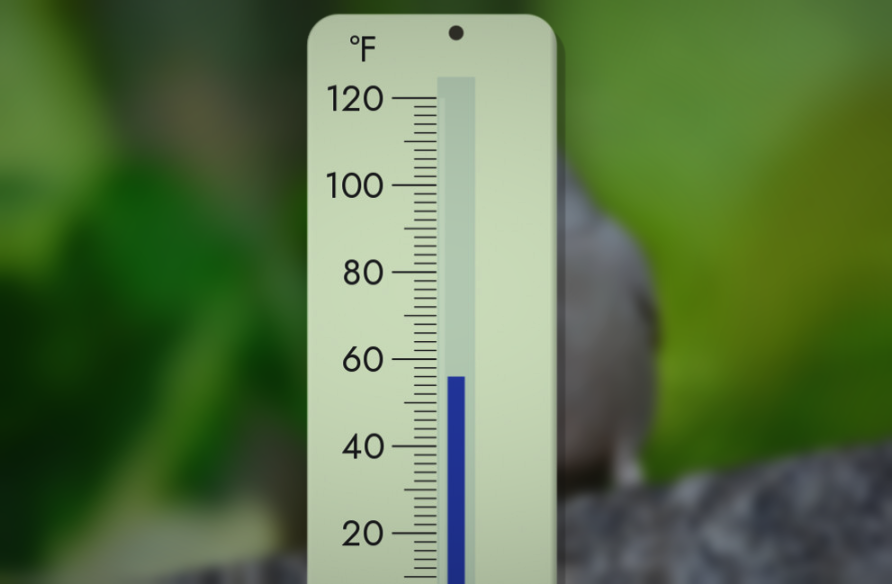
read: 56 °F
